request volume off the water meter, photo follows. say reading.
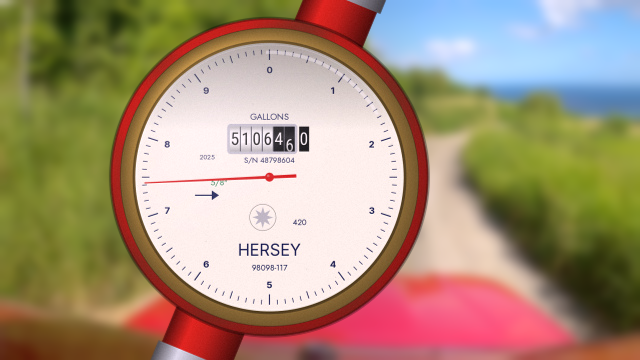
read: 5106457.4 gal
